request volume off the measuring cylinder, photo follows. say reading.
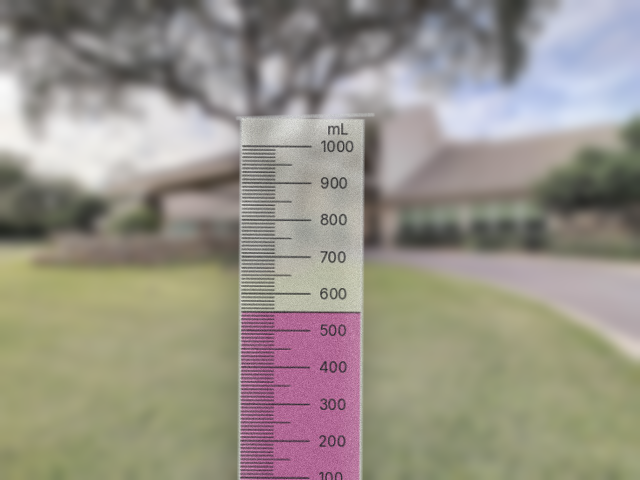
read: 550 mL
